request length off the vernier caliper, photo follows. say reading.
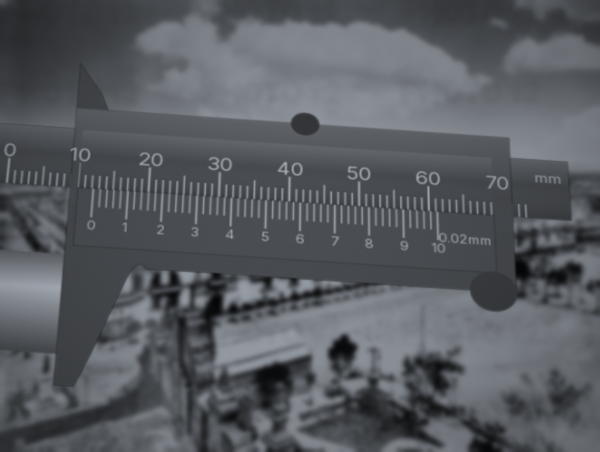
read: 12.2 mm
